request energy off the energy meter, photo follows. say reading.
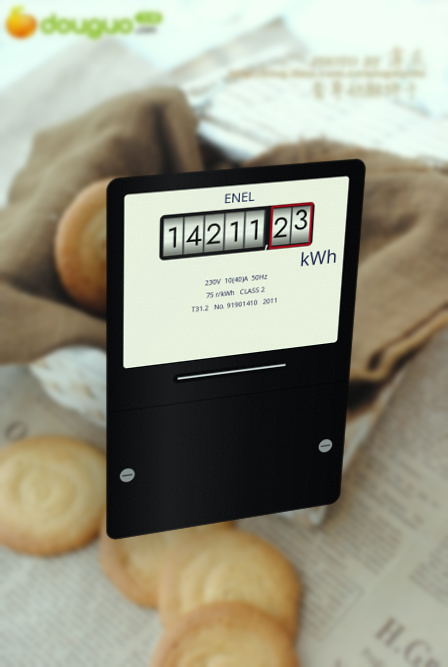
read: 14211.23 kWh
